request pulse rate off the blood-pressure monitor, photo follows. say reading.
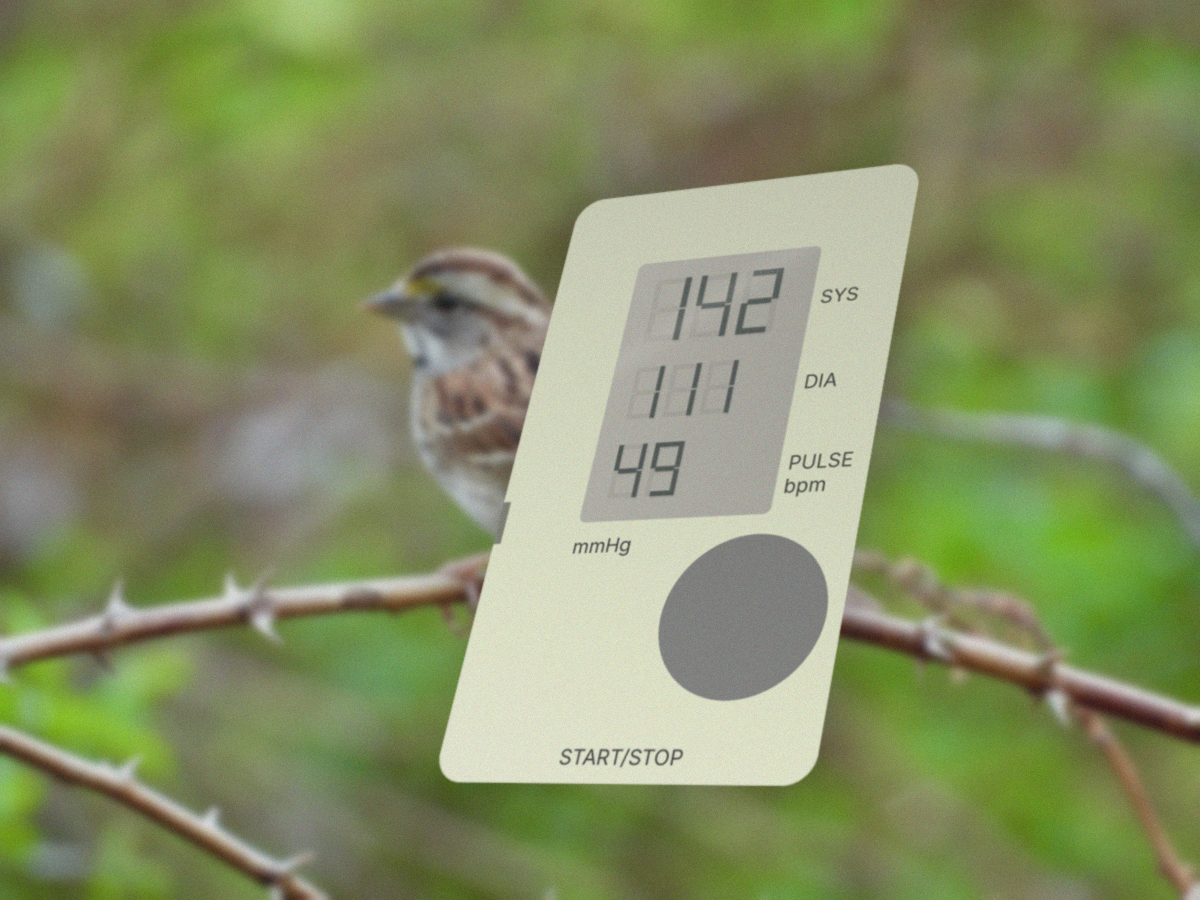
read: 49 bpm
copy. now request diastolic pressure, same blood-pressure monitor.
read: 111 mmHg
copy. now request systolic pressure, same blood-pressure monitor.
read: 142 mmHg
